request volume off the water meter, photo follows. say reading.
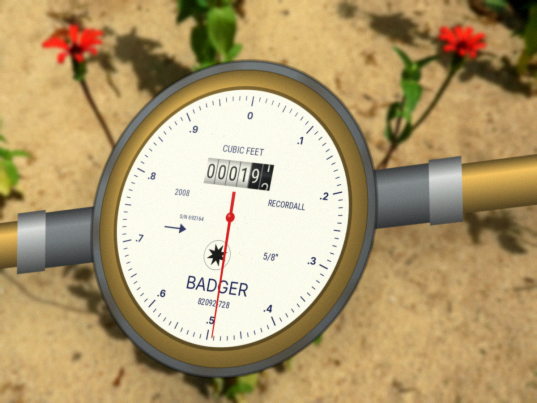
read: 191.49 ft³
